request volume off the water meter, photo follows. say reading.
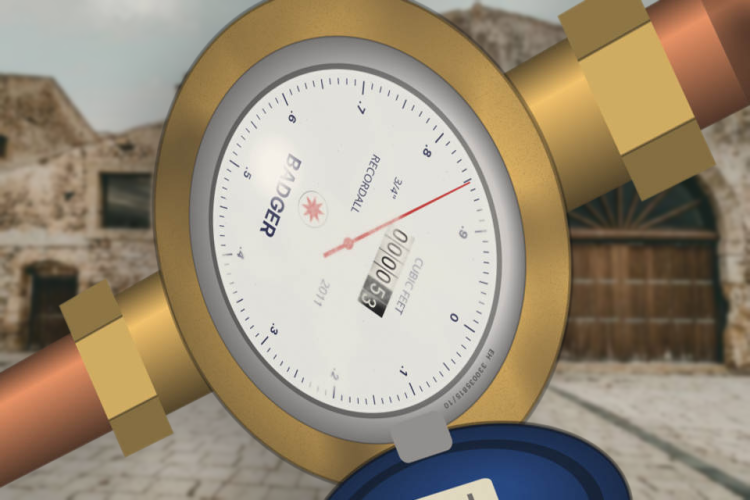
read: 52.85 ft³
